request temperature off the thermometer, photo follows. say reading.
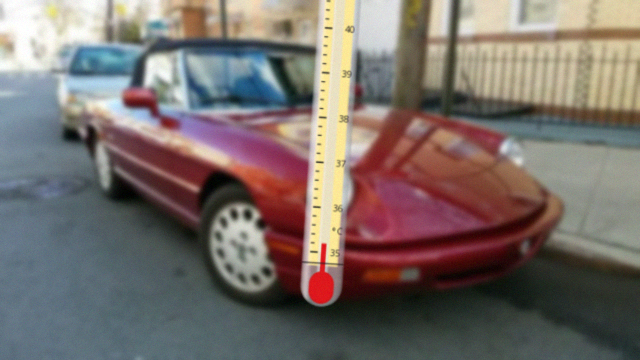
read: 35.2 °C
